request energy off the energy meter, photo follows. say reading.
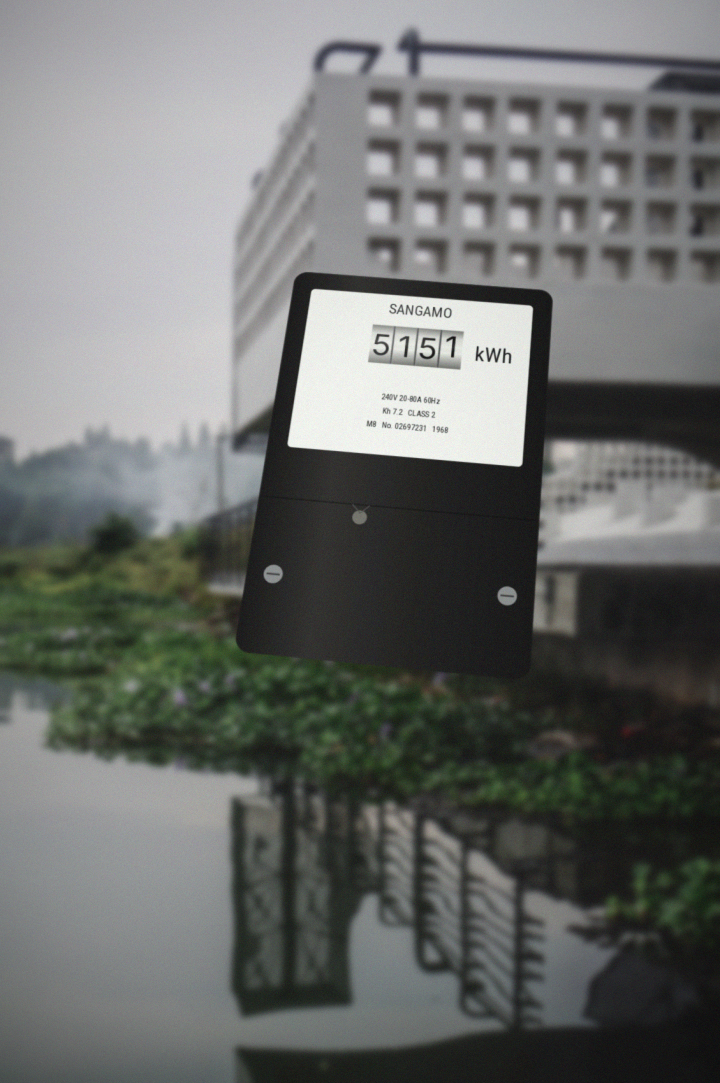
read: 5151 kWh
